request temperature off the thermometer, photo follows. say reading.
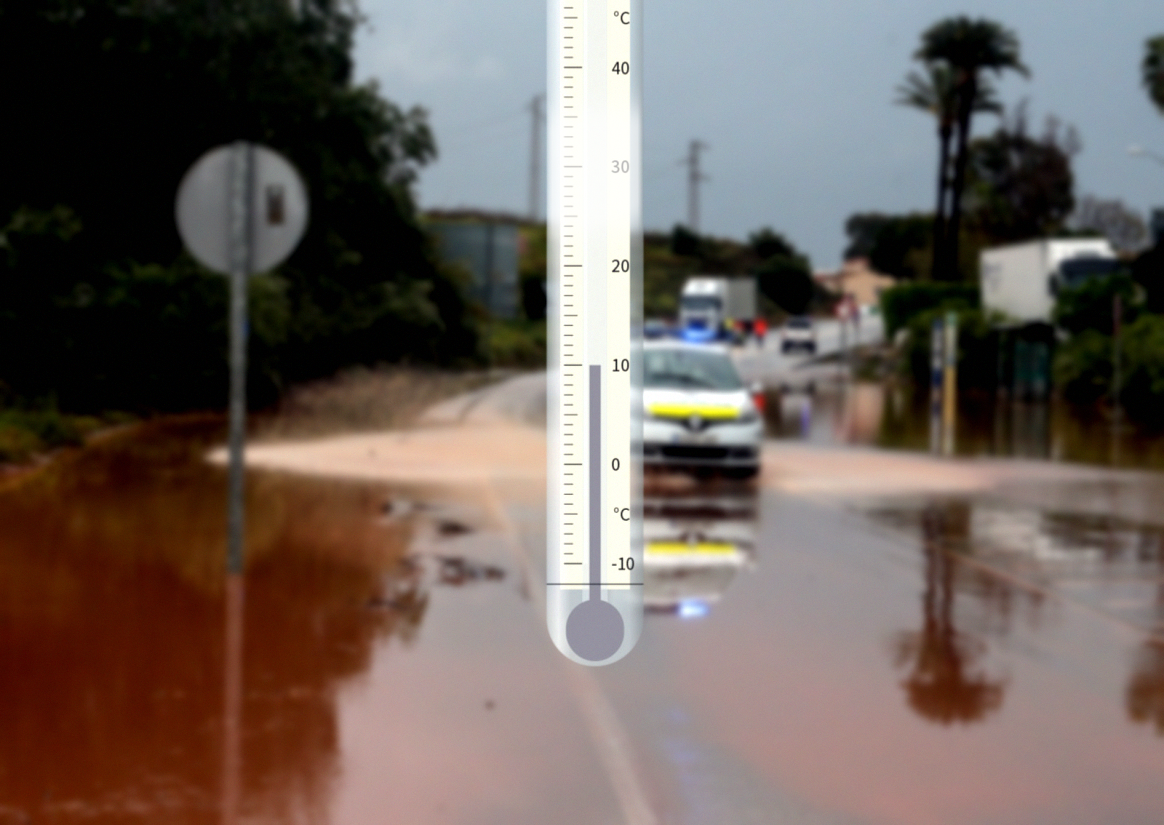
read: 10 °C
